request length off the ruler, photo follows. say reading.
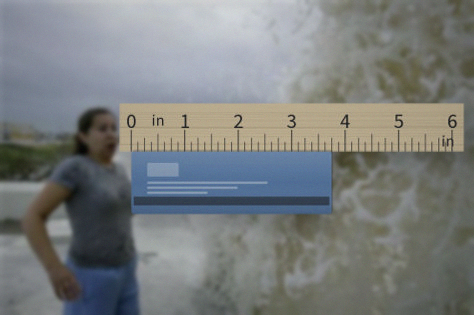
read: 3.75 in
